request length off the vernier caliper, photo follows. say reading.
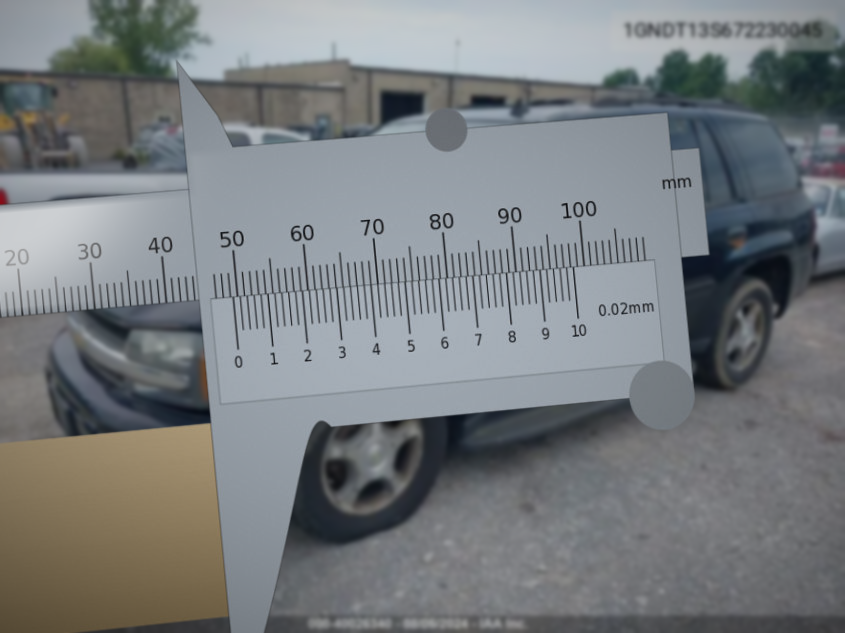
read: 49.4 mm
